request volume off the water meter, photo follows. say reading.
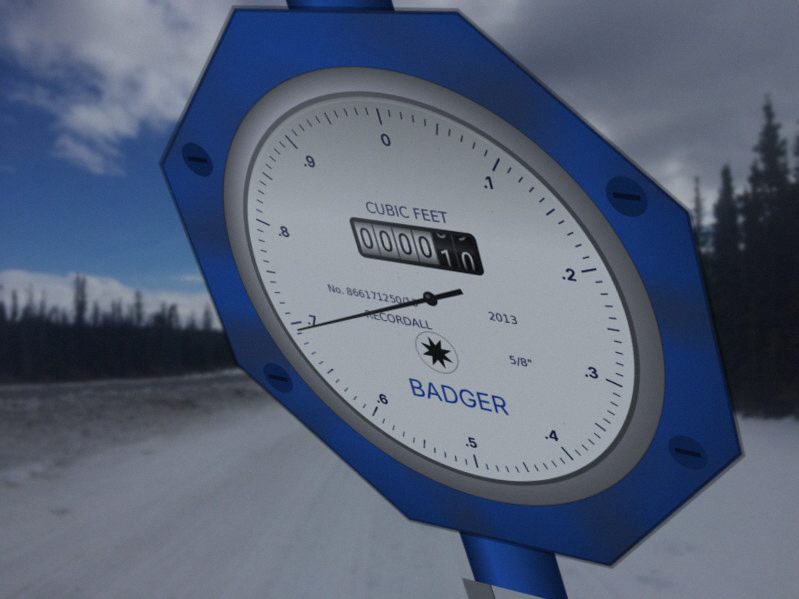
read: 9.69 ft³
